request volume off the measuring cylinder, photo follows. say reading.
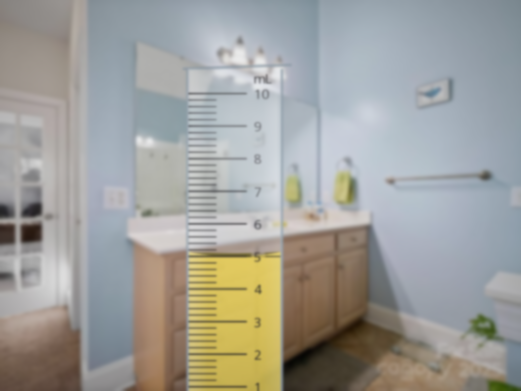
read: 5 mL
